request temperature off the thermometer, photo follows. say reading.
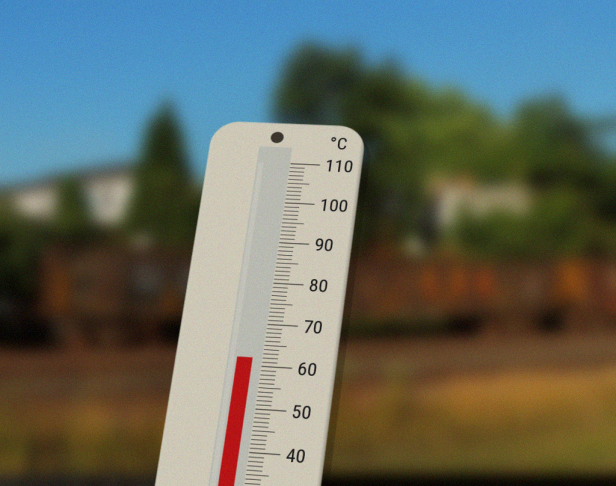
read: 62 °C
